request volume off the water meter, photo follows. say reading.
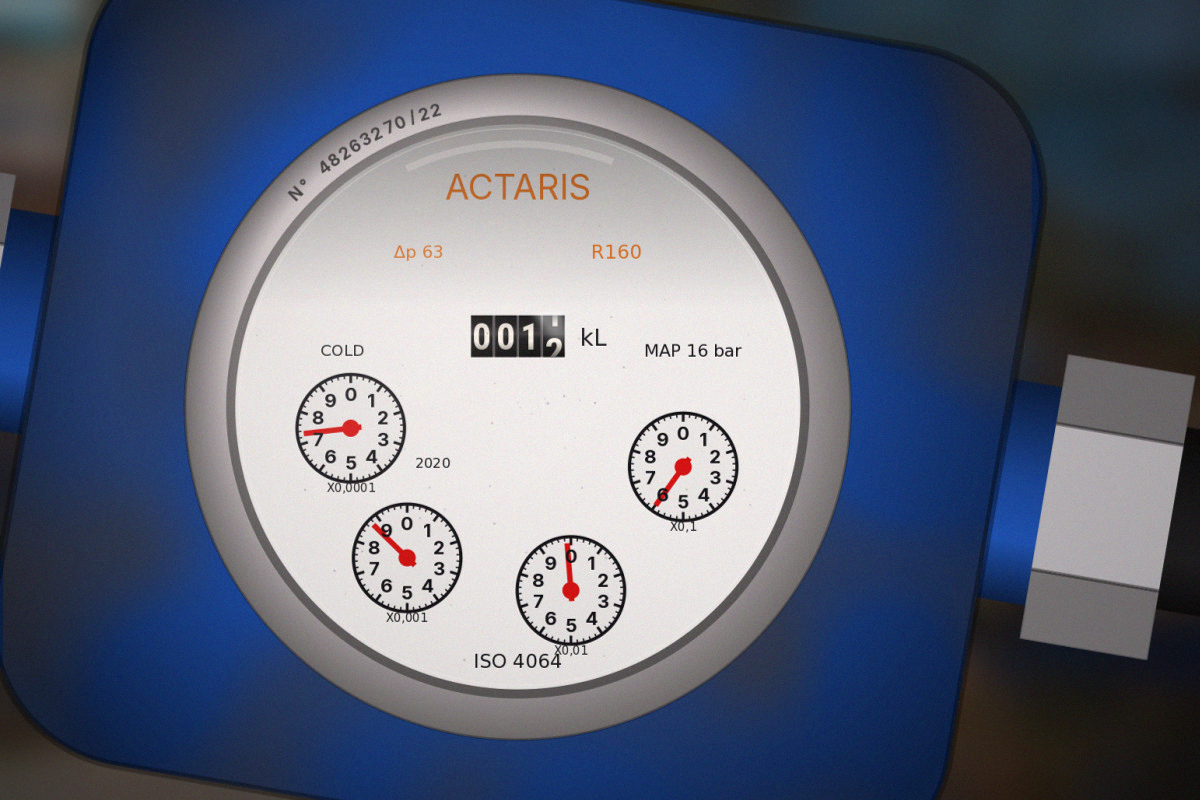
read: 11.5987 kL
